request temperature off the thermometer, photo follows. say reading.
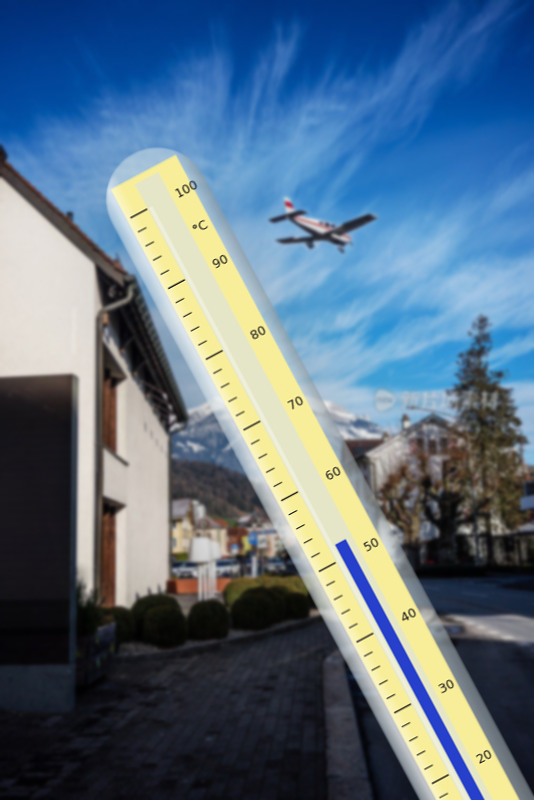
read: 52 °C
